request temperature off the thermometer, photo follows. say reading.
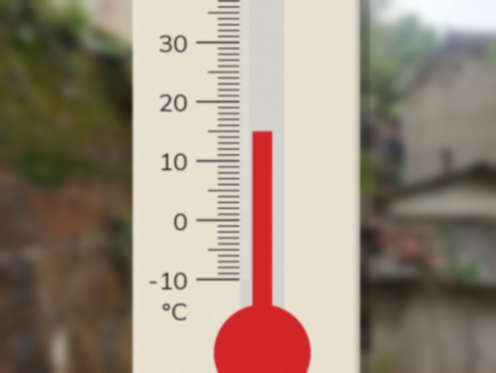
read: 15 °C
